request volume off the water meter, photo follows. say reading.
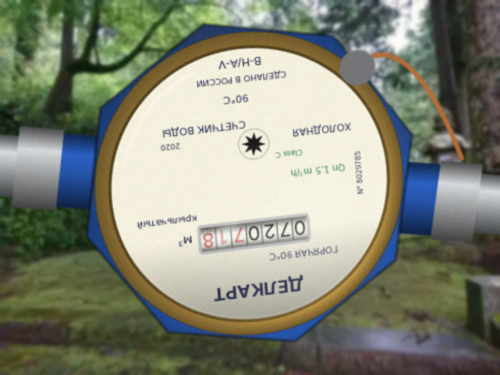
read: 720.718 m³
